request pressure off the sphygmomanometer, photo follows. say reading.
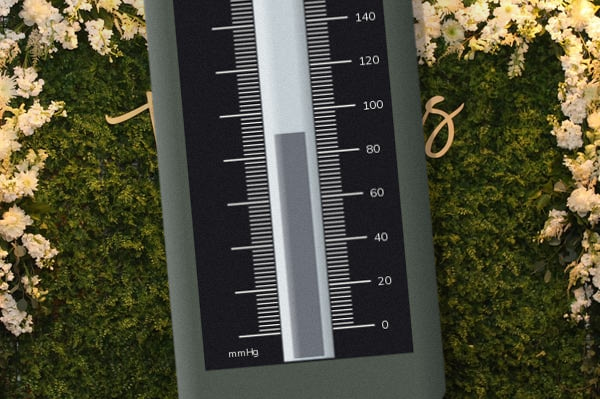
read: 90 mmHg
